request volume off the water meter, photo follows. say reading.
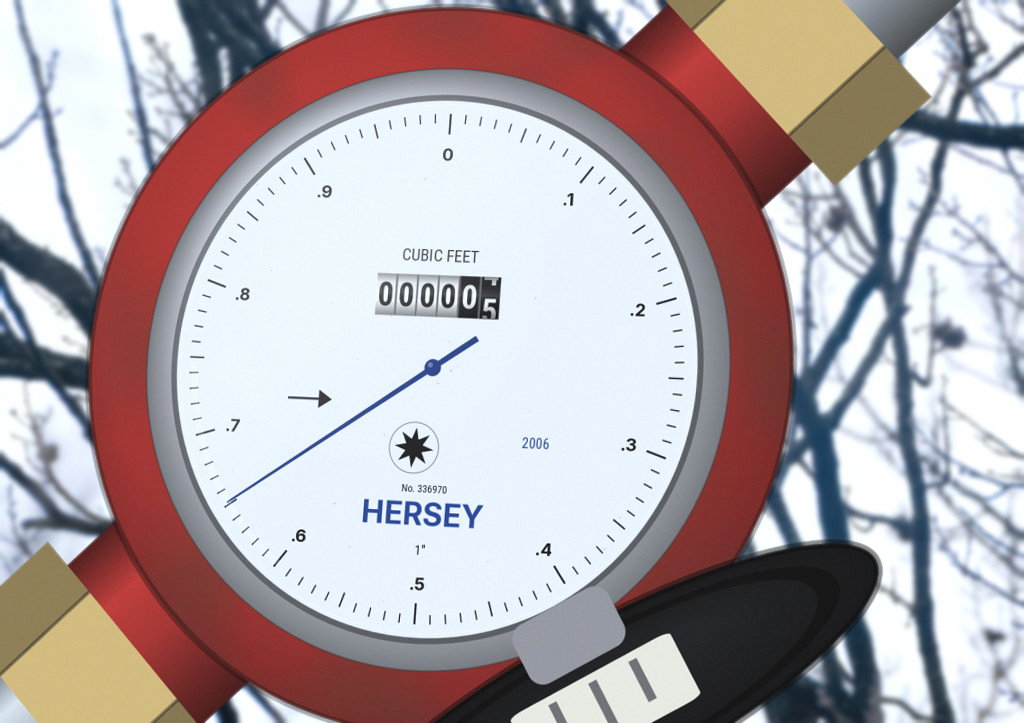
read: 4.65 ft³
